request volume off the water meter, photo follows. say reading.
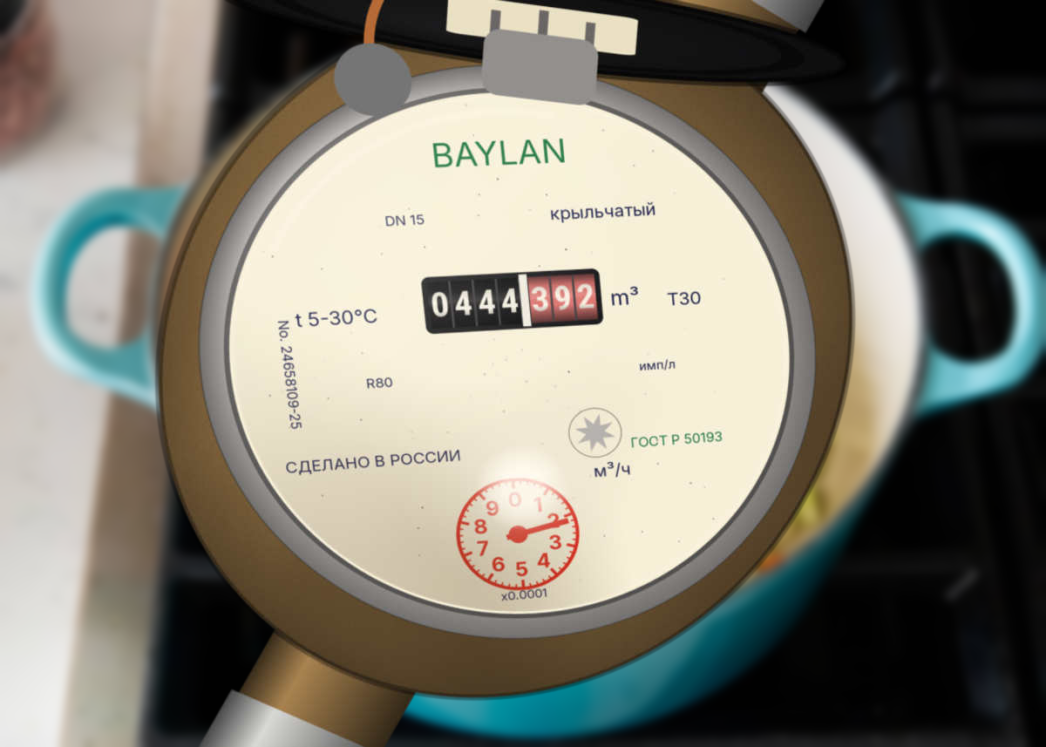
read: 444.3922 m³
